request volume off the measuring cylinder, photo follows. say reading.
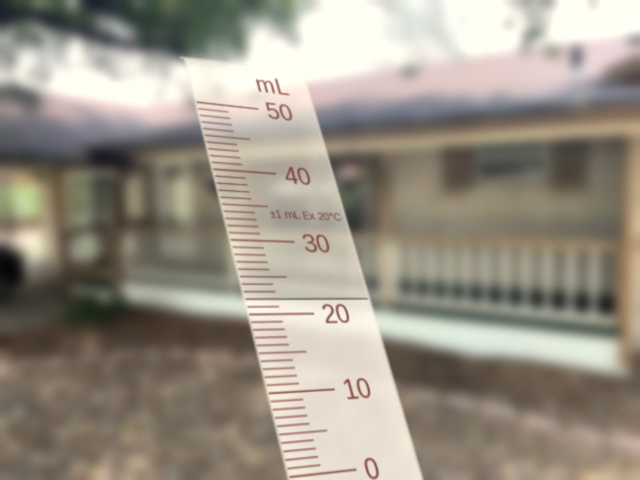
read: 22 mL
